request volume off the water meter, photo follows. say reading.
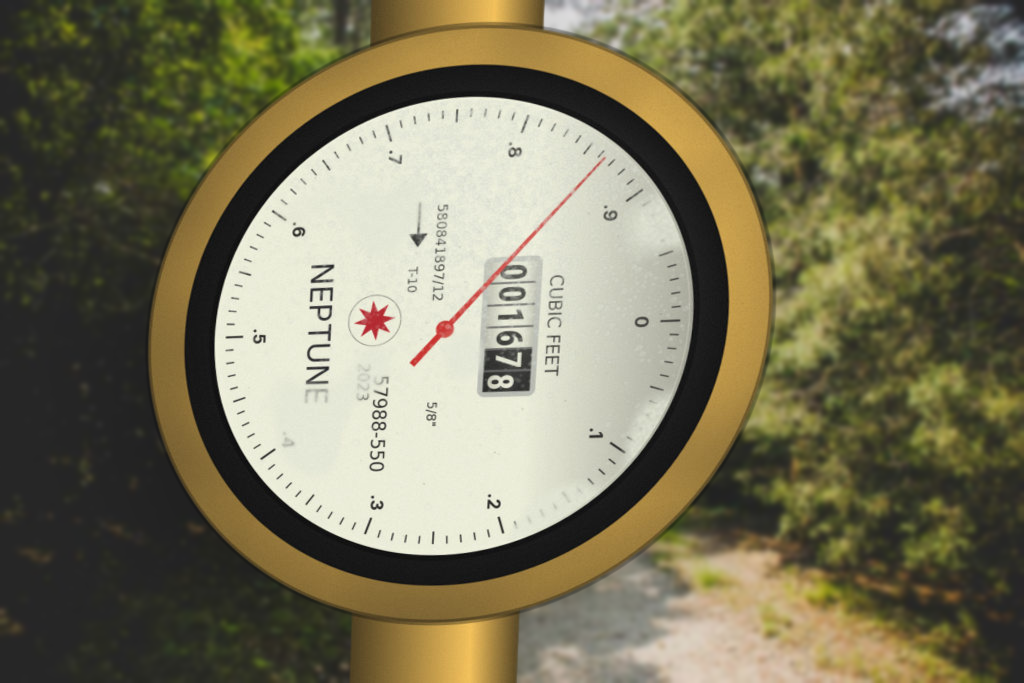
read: 1677.86 ft³
